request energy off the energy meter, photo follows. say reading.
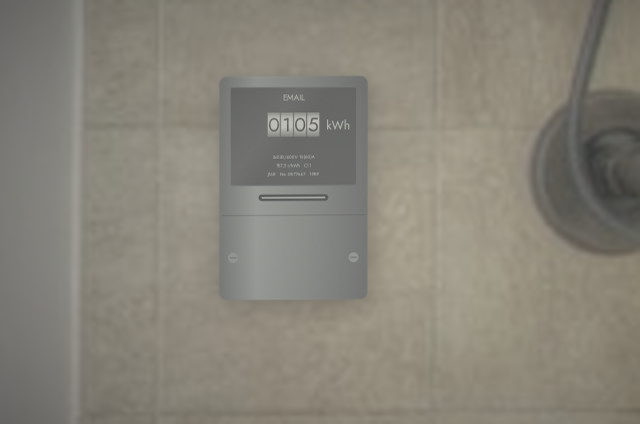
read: 105 kWh
